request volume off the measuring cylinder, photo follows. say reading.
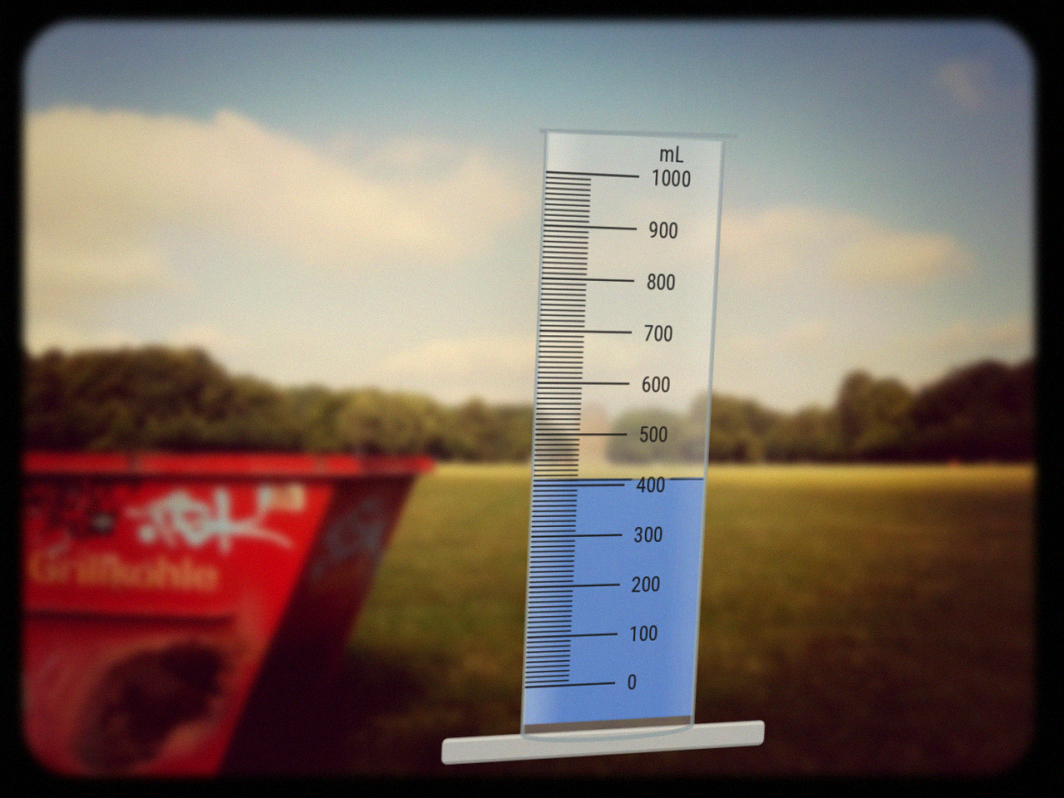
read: 410 mL
